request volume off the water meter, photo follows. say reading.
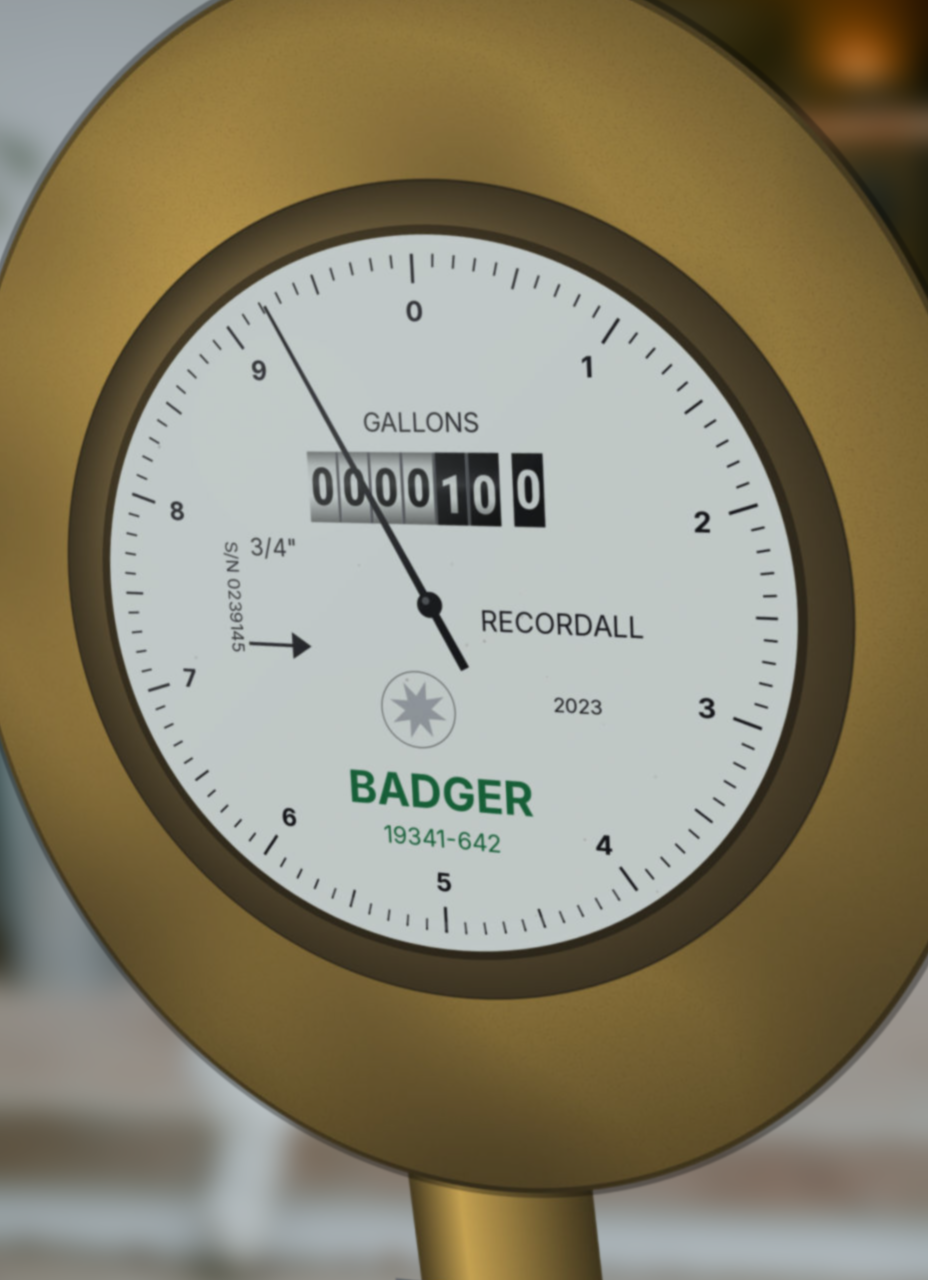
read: 99.2 gal
